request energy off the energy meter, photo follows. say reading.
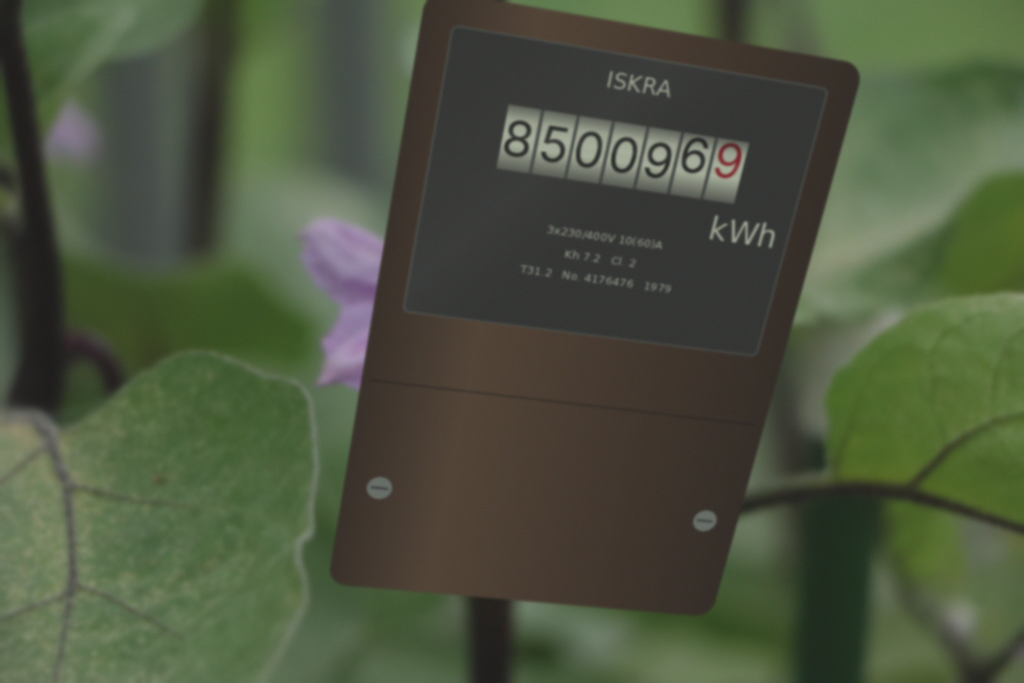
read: 850096.9 kWh
